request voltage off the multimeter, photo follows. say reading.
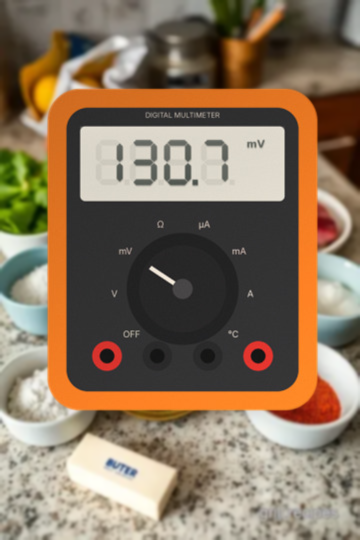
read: 130.7 mV
